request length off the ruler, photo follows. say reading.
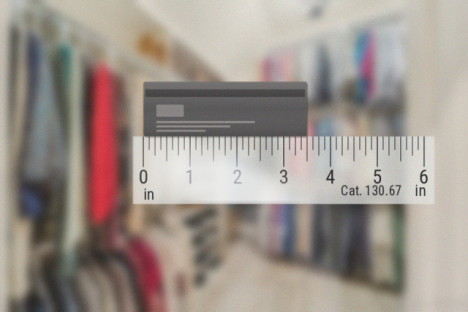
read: 3.5 in
